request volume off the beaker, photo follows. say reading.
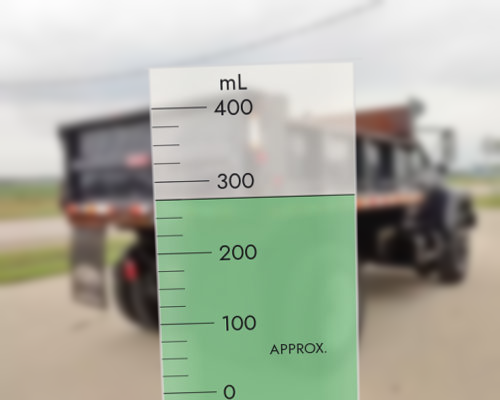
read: 275 mL
